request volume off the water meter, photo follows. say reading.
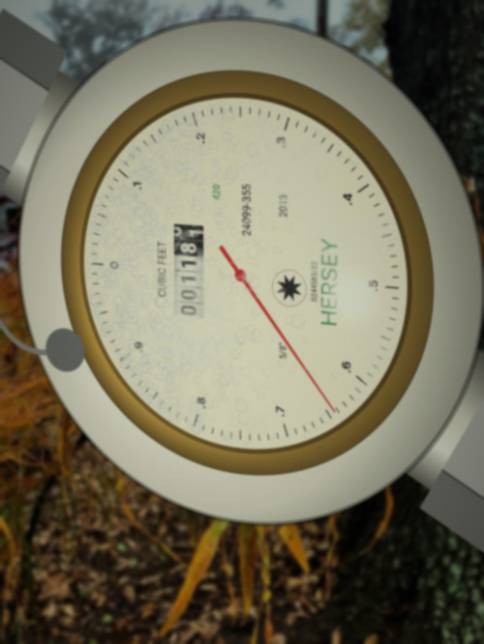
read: 1180.64 ft³
